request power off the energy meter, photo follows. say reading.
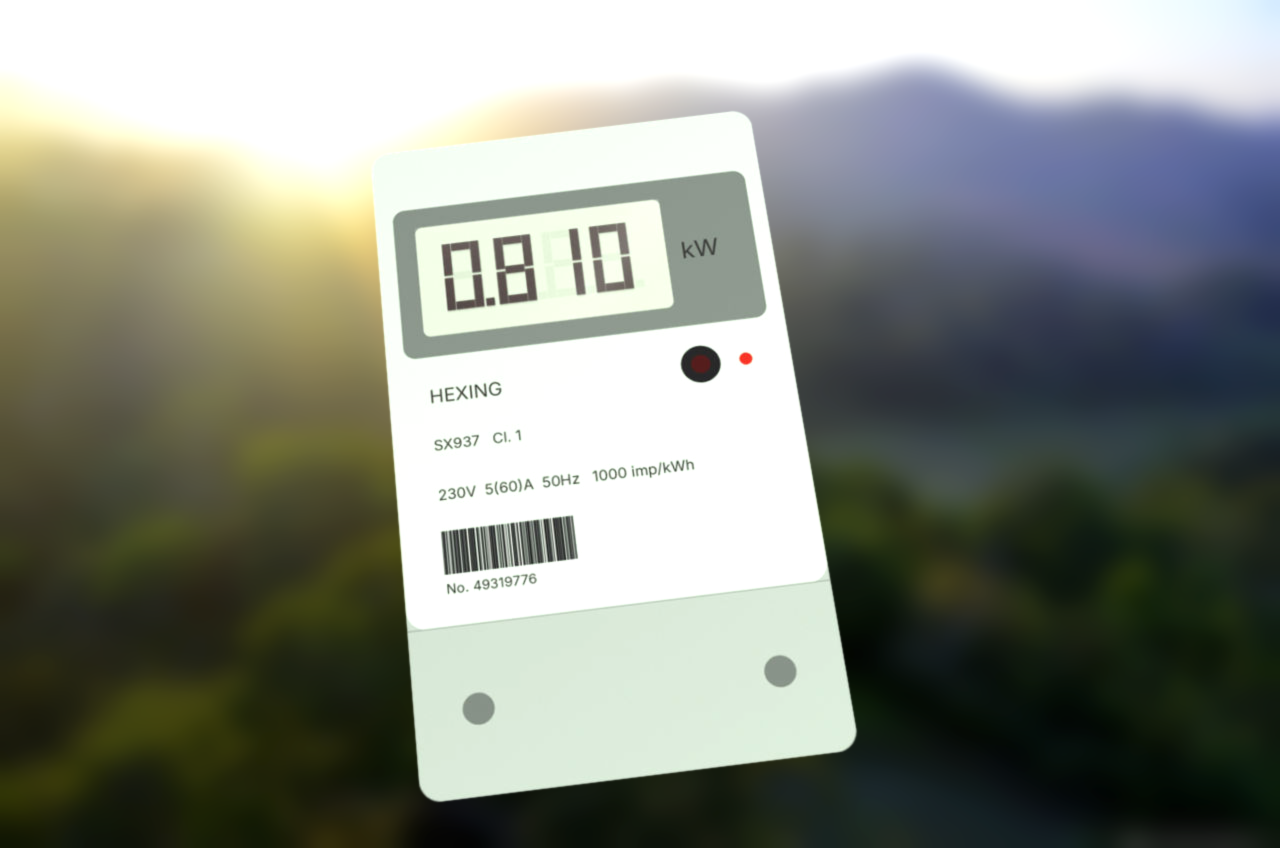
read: 0.810 kW
